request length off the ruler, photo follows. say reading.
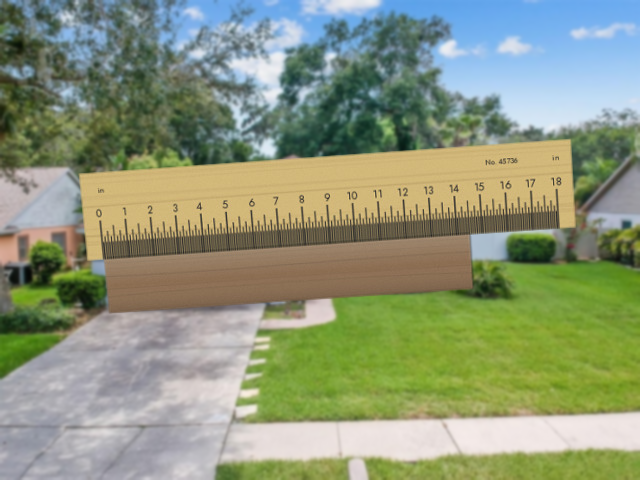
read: 14.5 in
